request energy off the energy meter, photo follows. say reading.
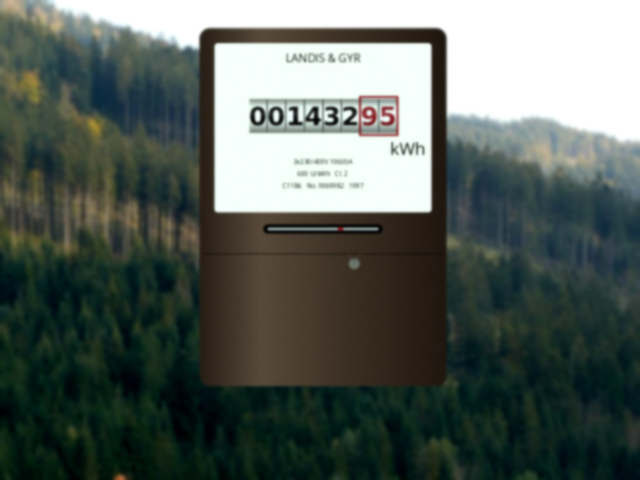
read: 1432.95 kWh
